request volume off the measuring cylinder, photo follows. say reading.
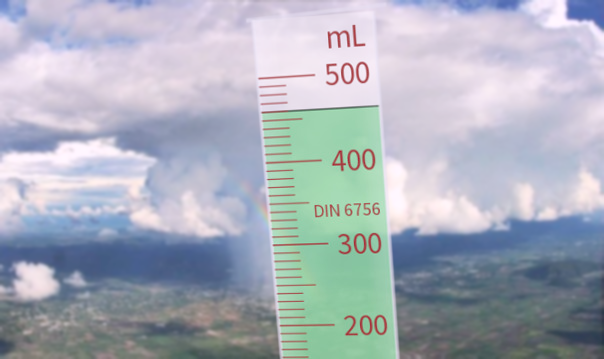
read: 460 mL
